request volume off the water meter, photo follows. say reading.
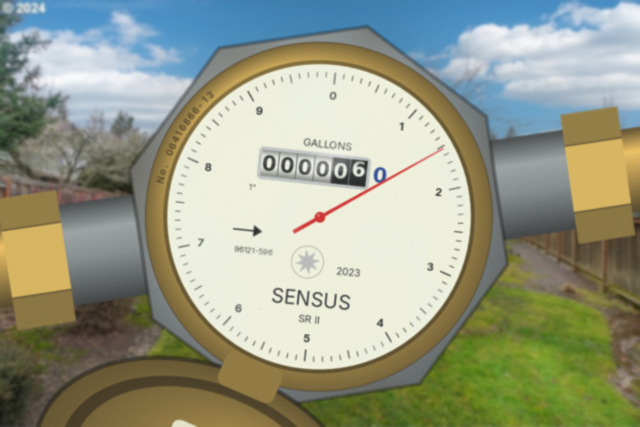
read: 61.5 gal
